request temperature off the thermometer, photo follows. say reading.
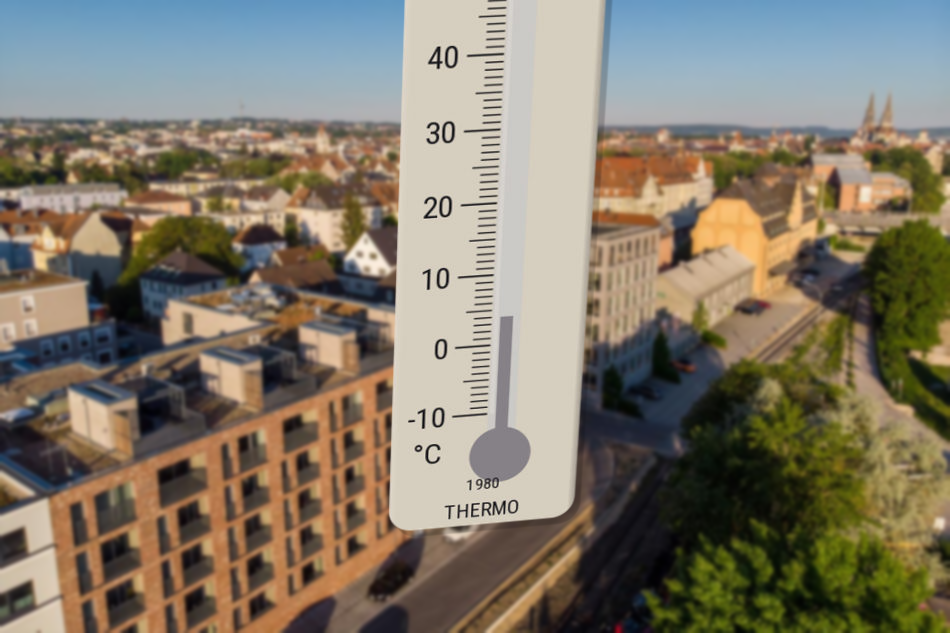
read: 4 °C
